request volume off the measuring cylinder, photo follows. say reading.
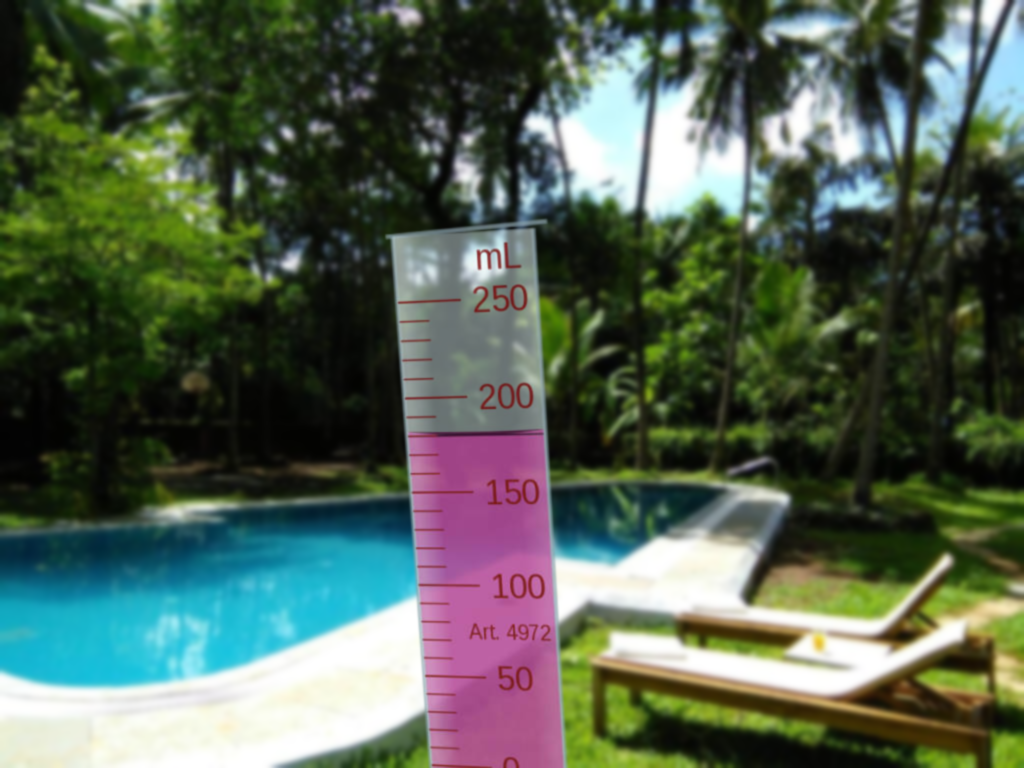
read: 180 mL
